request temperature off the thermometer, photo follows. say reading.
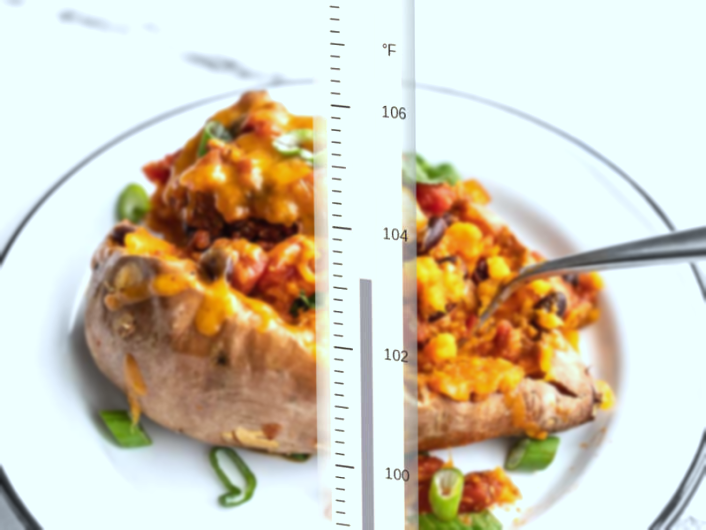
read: 103.2 °F
